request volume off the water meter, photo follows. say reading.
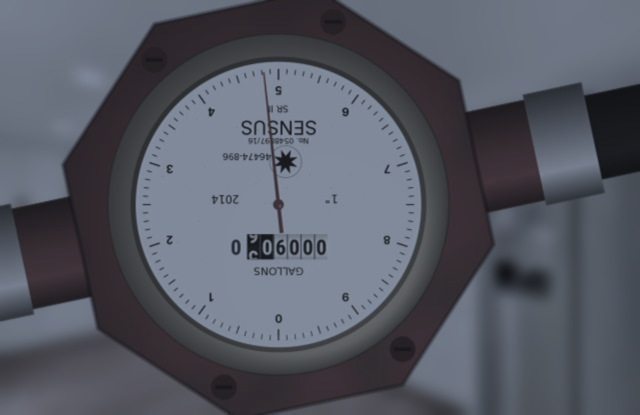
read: 9054.8 gal
